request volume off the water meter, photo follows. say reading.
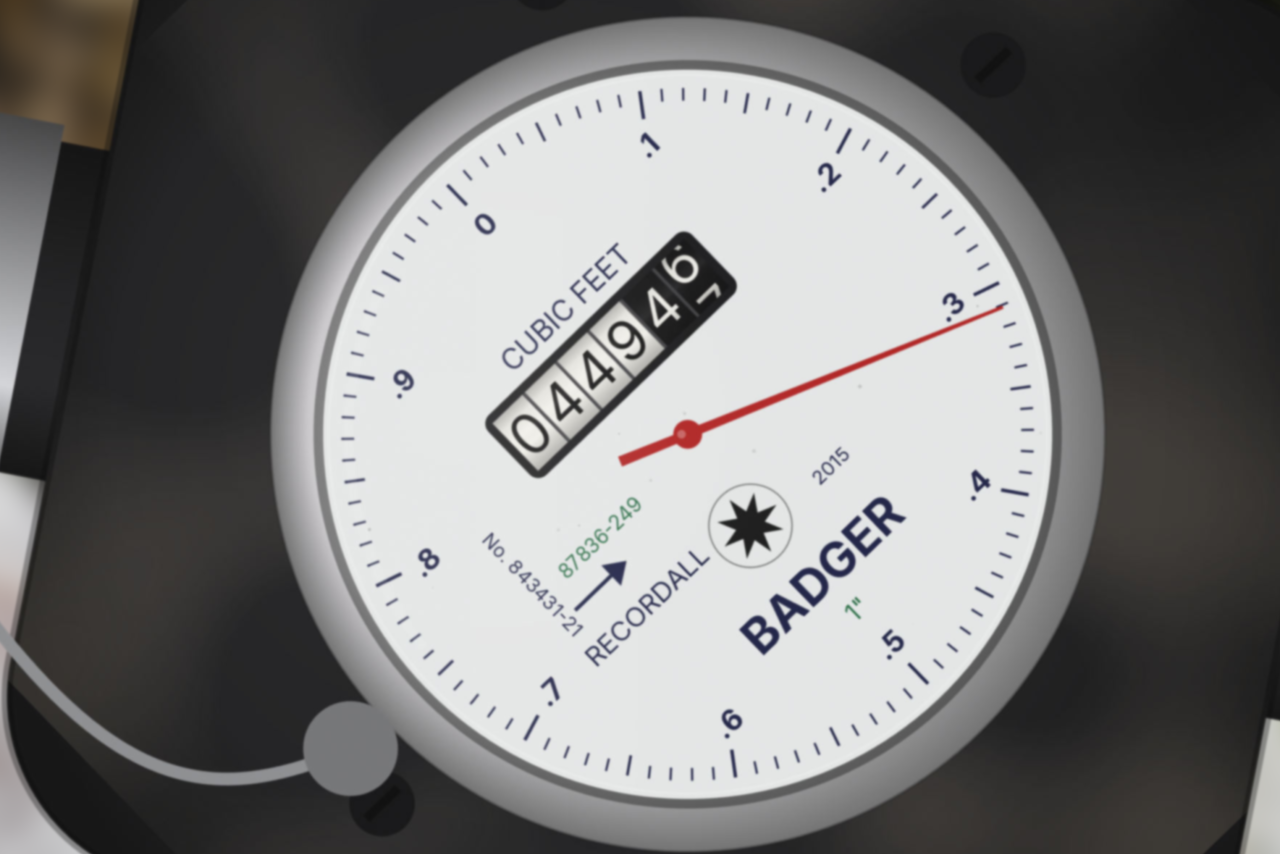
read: 44946.31 ft³
